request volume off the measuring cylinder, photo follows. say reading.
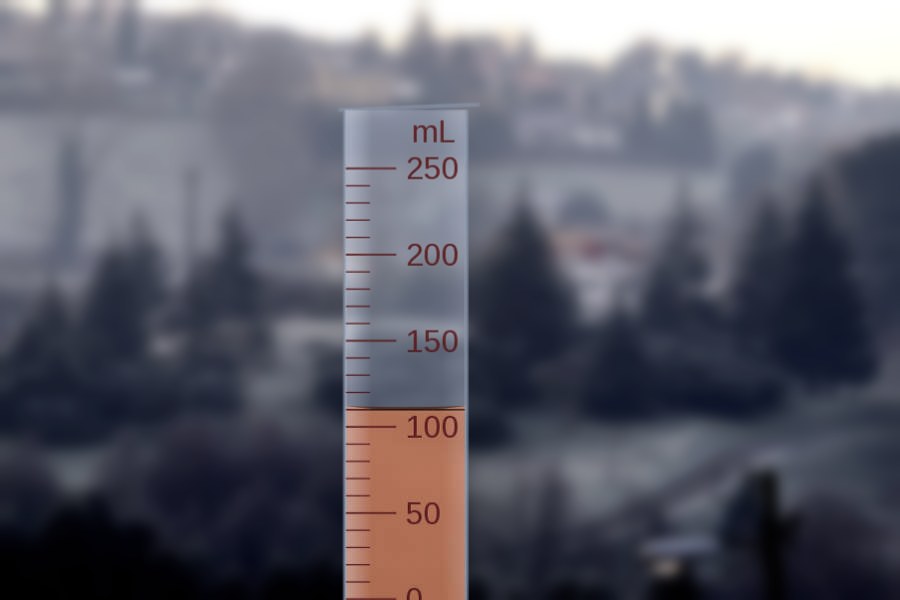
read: 110 mL
